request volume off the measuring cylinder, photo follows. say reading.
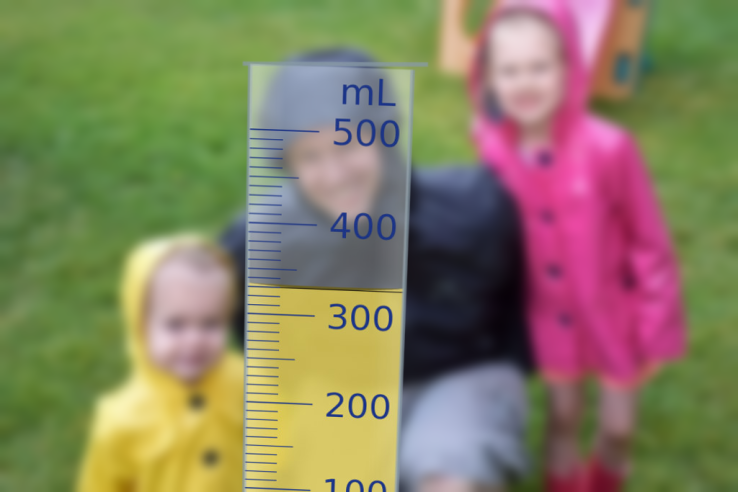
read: 330 mL
